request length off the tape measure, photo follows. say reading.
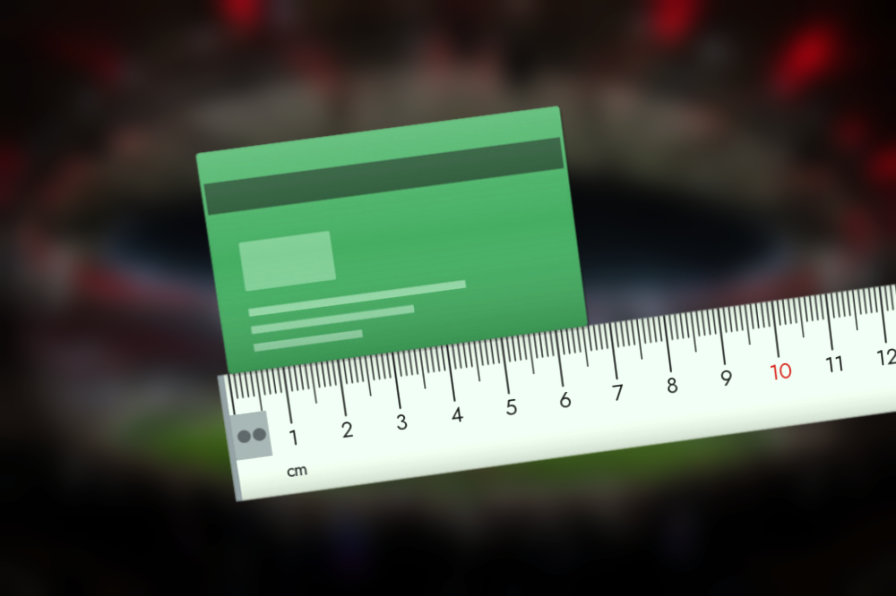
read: 6.6 cm
